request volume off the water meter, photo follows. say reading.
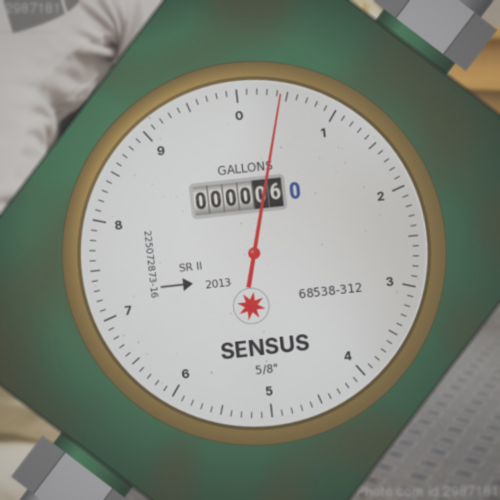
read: 60.4 gal
